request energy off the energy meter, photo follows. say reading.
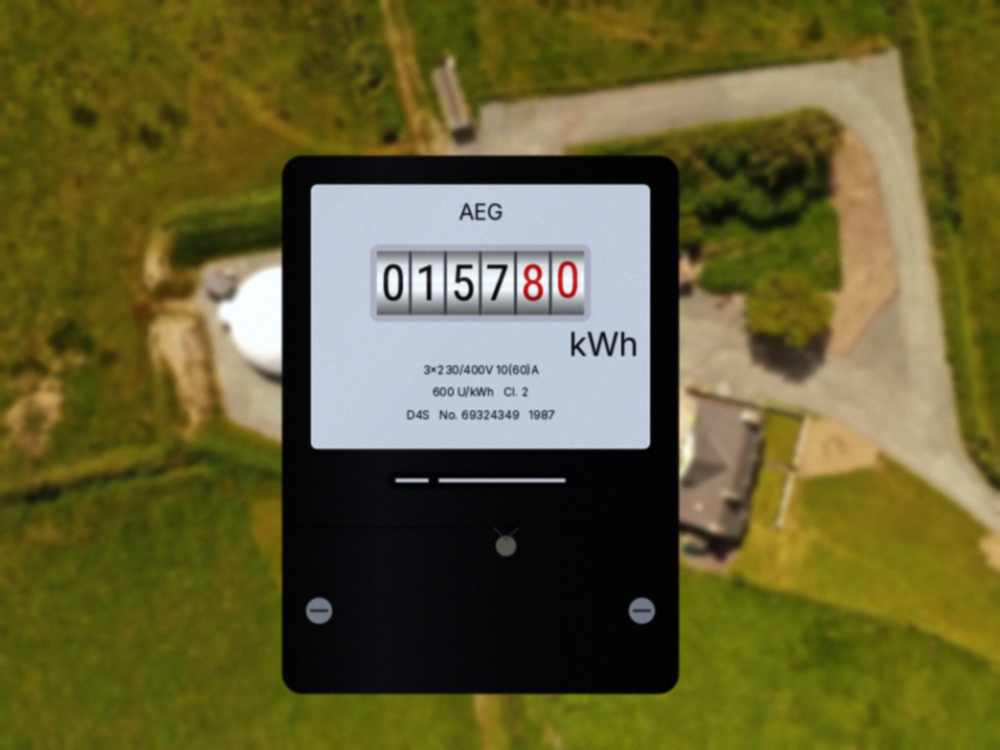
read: 157.80 kWh
